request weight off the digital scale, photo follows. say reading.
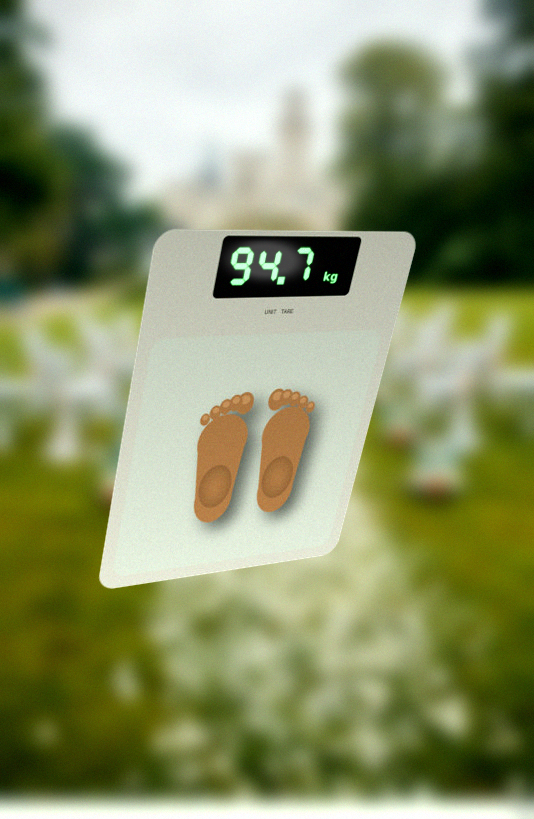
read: 94.7 kg
